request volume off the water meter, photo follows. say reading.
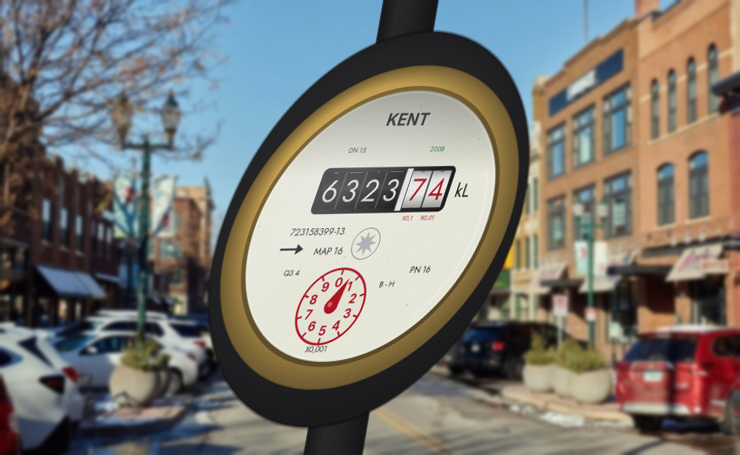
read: 6323.740 kL
